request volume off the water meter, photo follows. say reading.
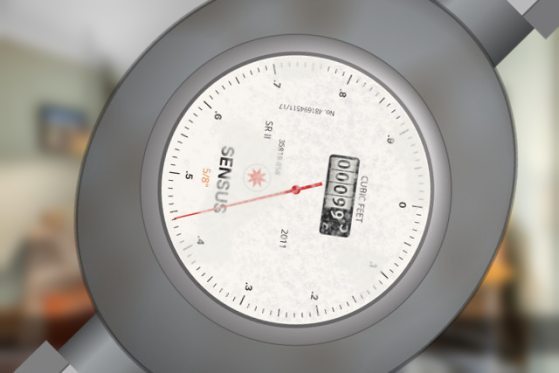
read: 995.44 ft³
